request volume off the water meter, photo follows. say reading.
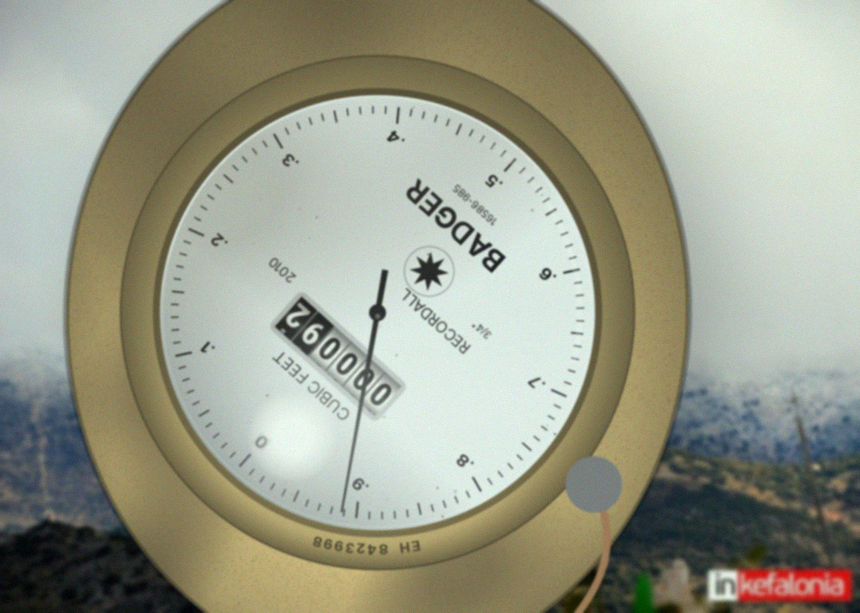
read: 91.91 ft³
